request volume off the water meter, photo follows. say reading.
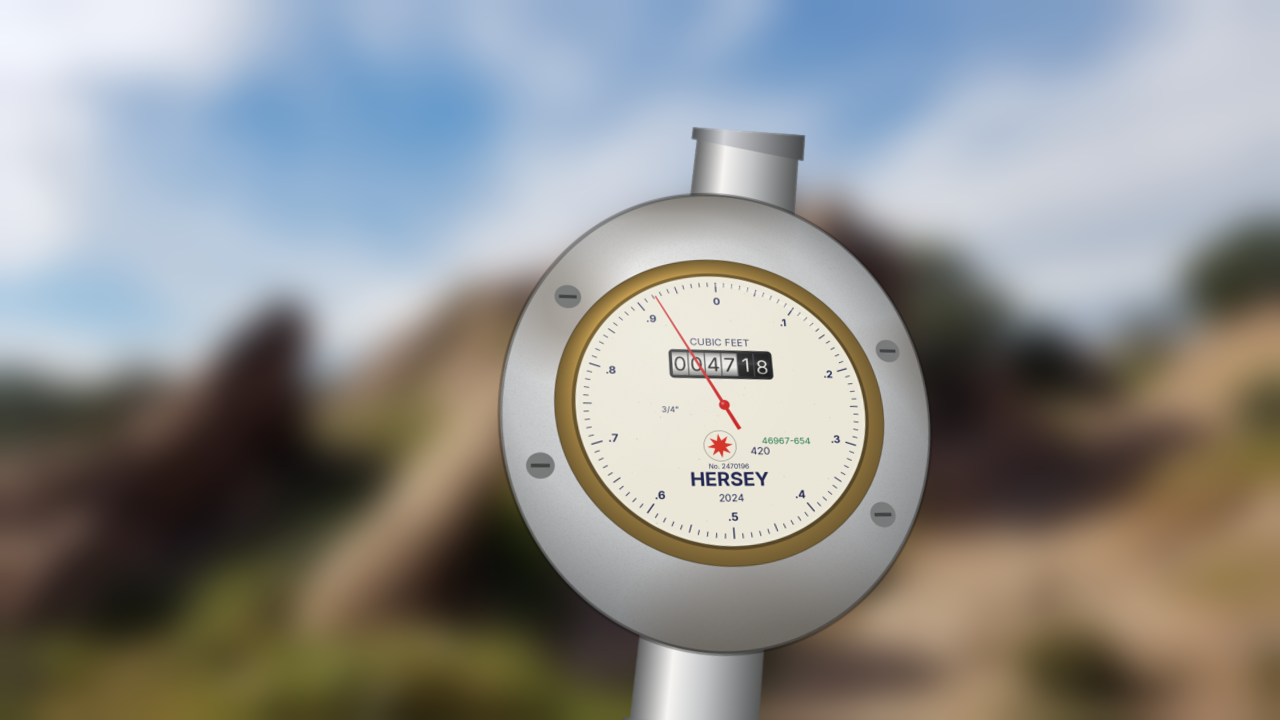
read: 4717.92 ft³
